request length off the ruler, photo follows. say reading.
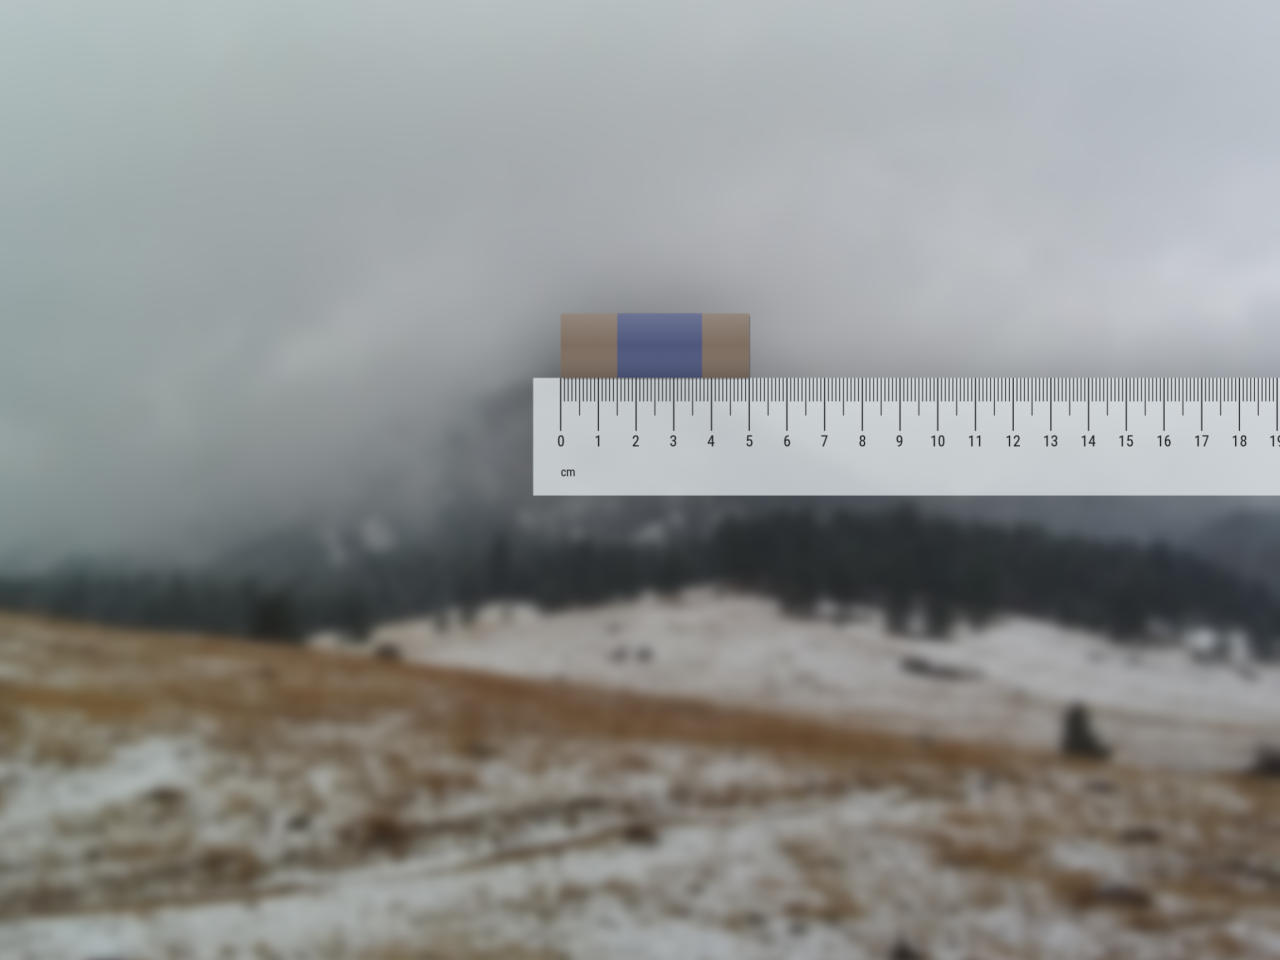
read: 5 cm
